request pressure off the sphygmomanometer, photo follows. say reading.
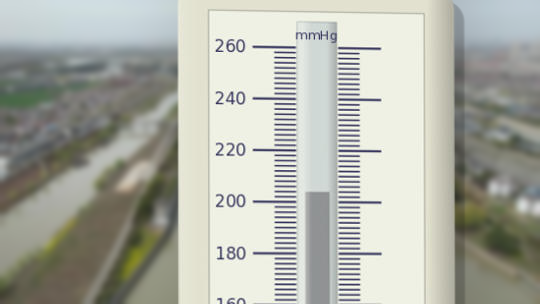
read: 204 mmHg
